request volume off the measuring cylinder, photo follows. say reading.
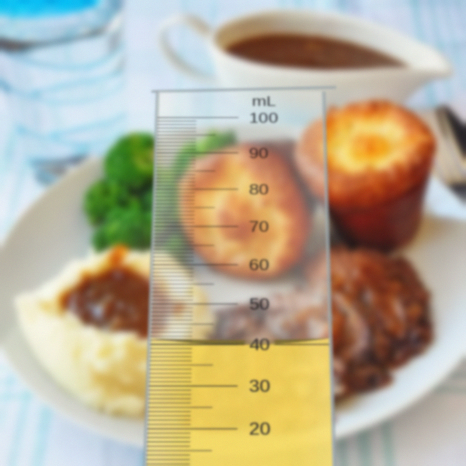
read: 40 mL
